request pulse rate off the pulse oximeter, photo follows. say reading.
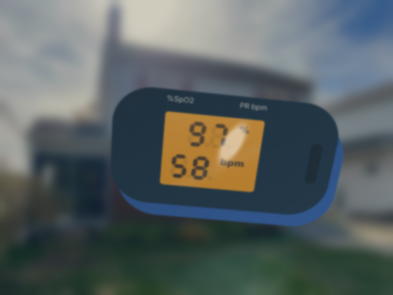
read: 58 bpm
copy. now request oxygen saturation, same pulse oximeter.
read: 97 %
